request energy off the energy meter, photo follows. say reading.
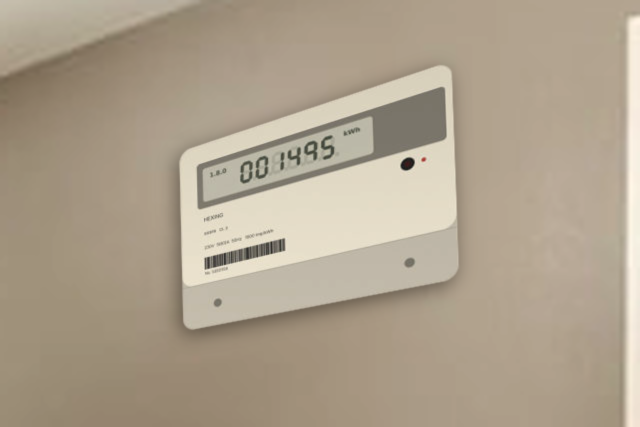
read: 1495 kWh
